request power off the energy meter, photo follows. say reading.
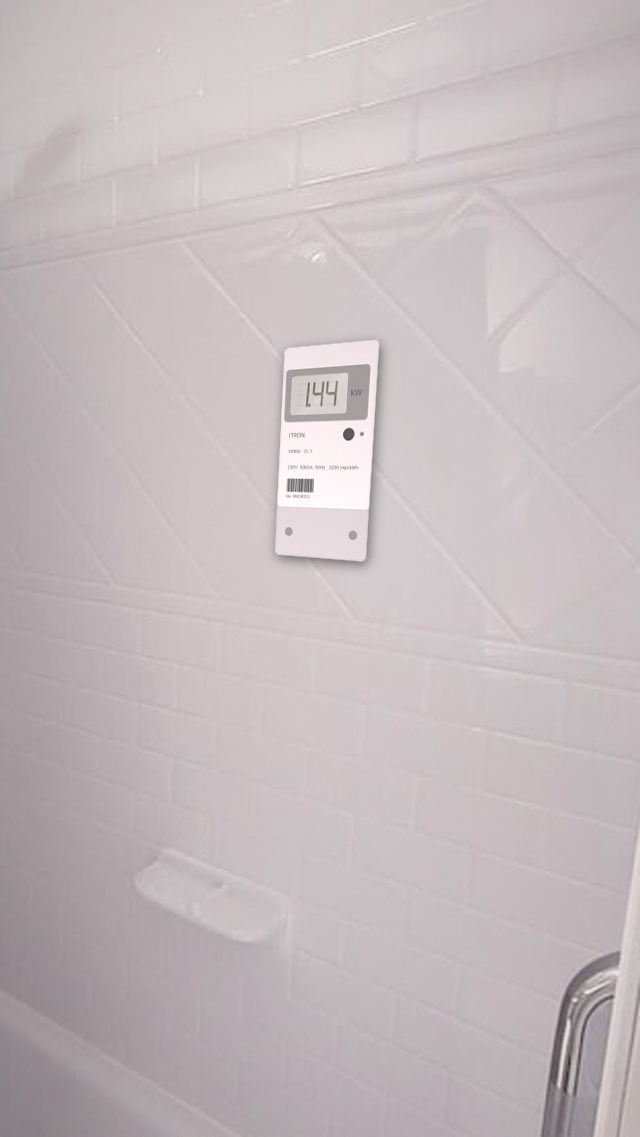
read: 1.44 kW
